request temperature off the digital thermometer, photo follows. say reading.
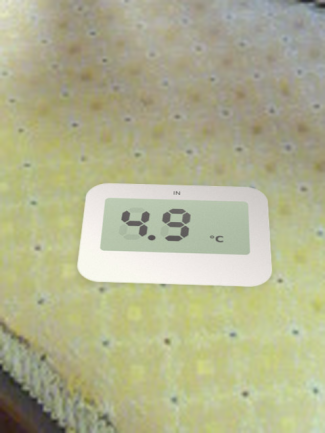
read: 4.9 °C
